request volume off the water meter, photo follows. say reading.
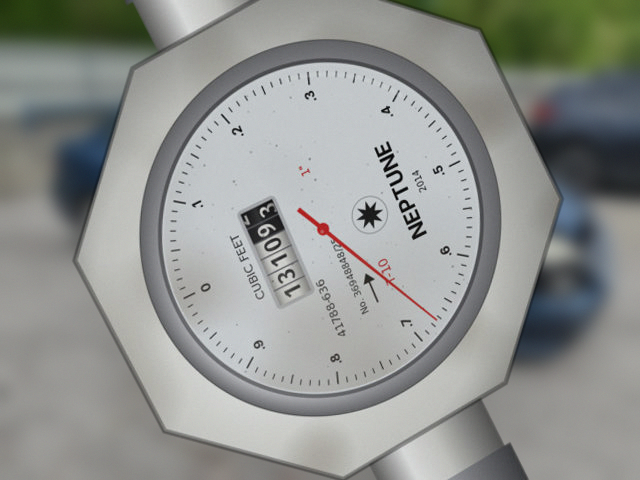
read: 131092.67 ft³
